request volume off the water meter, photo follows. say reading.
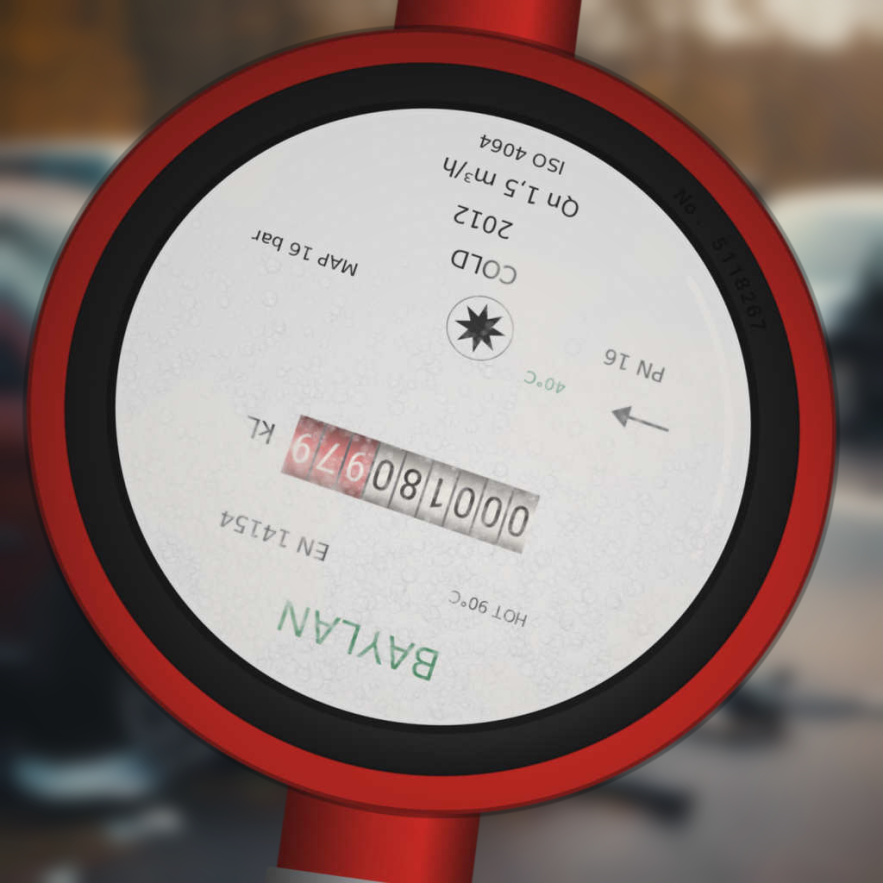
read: 180.979 kL
